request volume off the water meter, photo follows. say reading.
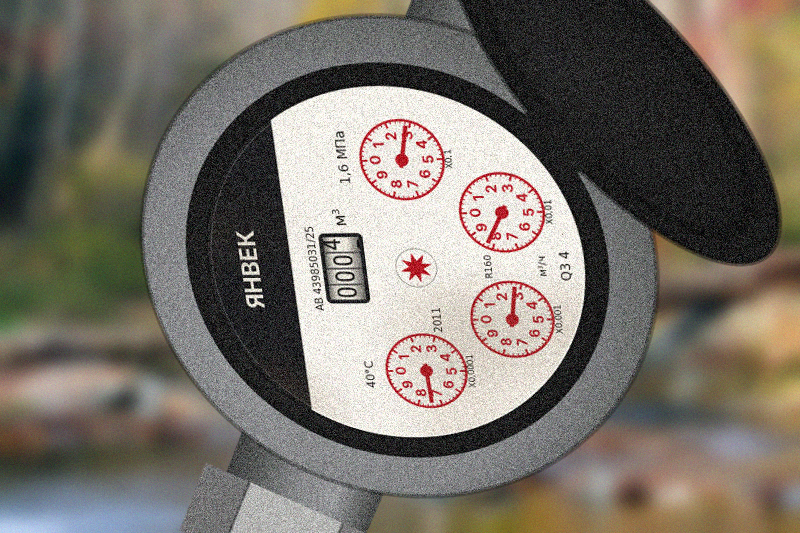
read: 4.2827 m³
